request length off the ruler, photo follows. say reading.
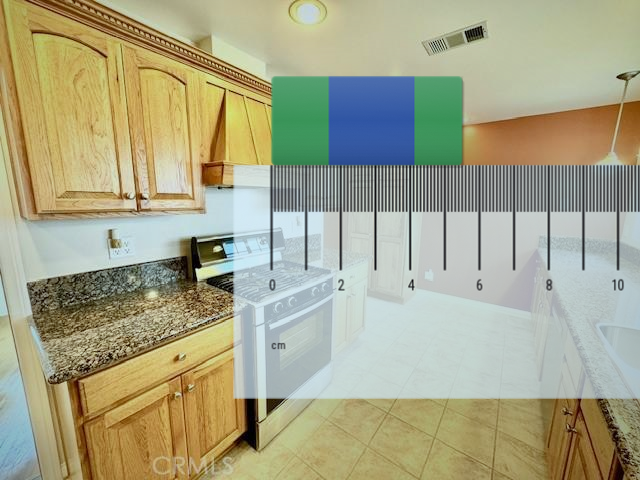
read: 5.5 cm
